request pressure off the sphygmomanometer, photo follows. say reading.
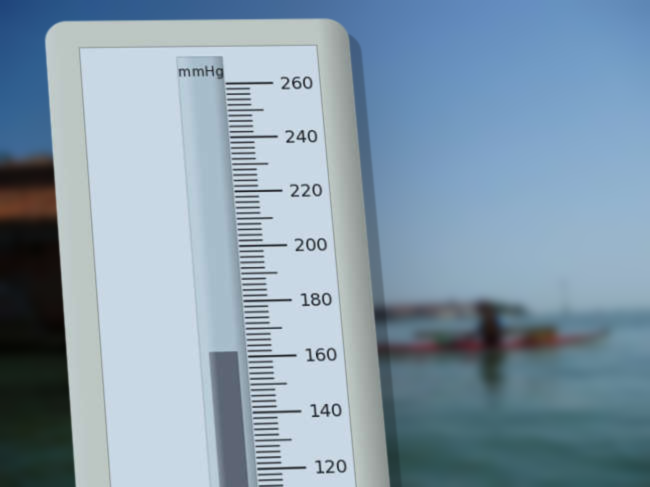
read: 162 mmHg
